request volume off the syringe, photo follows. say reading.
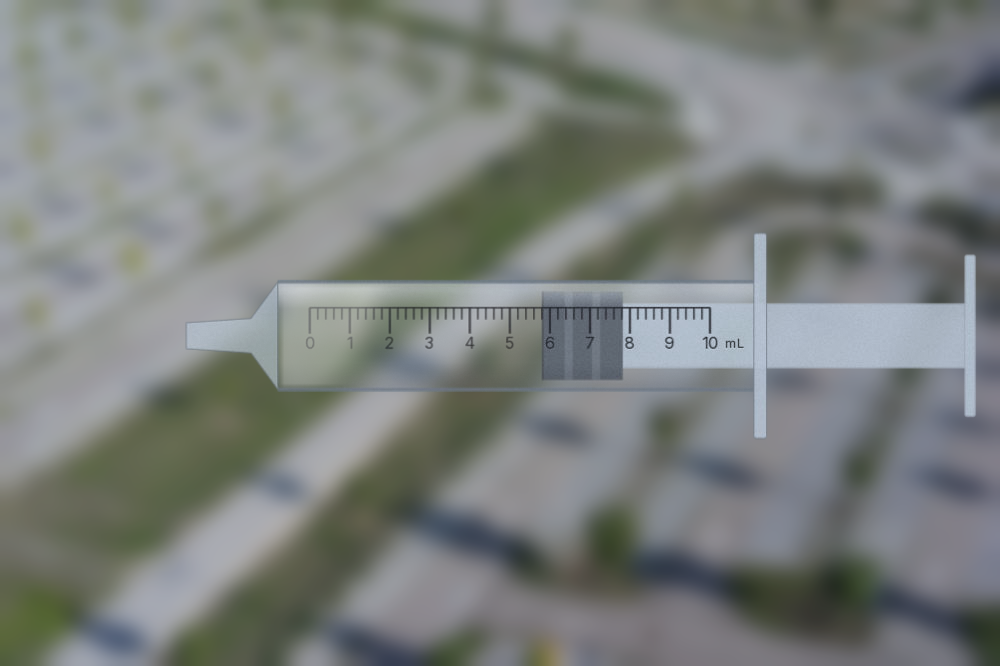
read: 5.8 mL
